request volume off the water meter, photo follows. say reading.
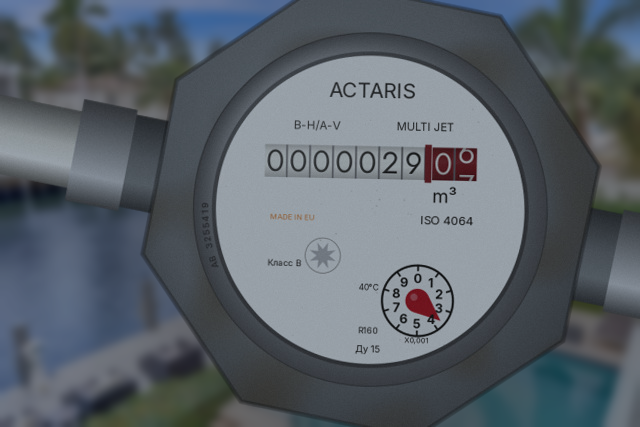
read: 29.063 m³
